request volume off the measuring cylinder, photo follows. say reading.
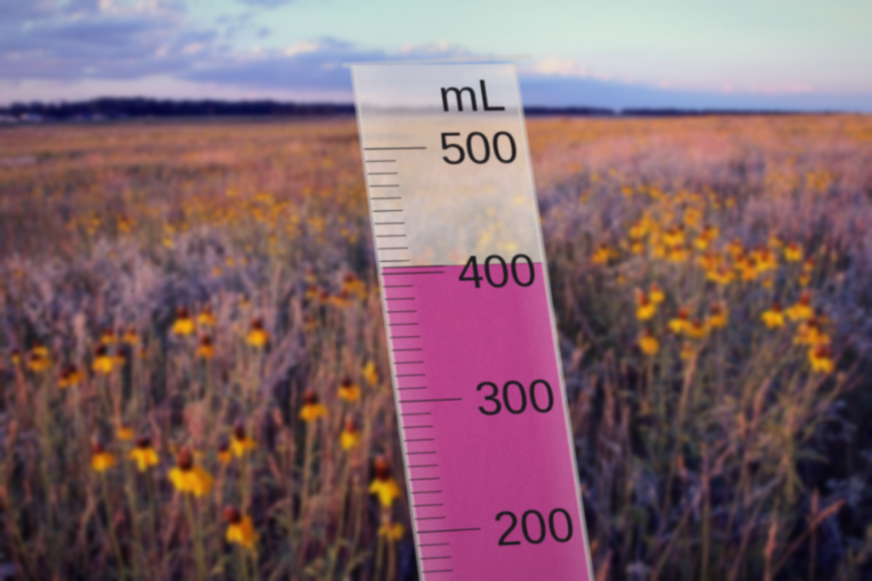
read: 405 mL
